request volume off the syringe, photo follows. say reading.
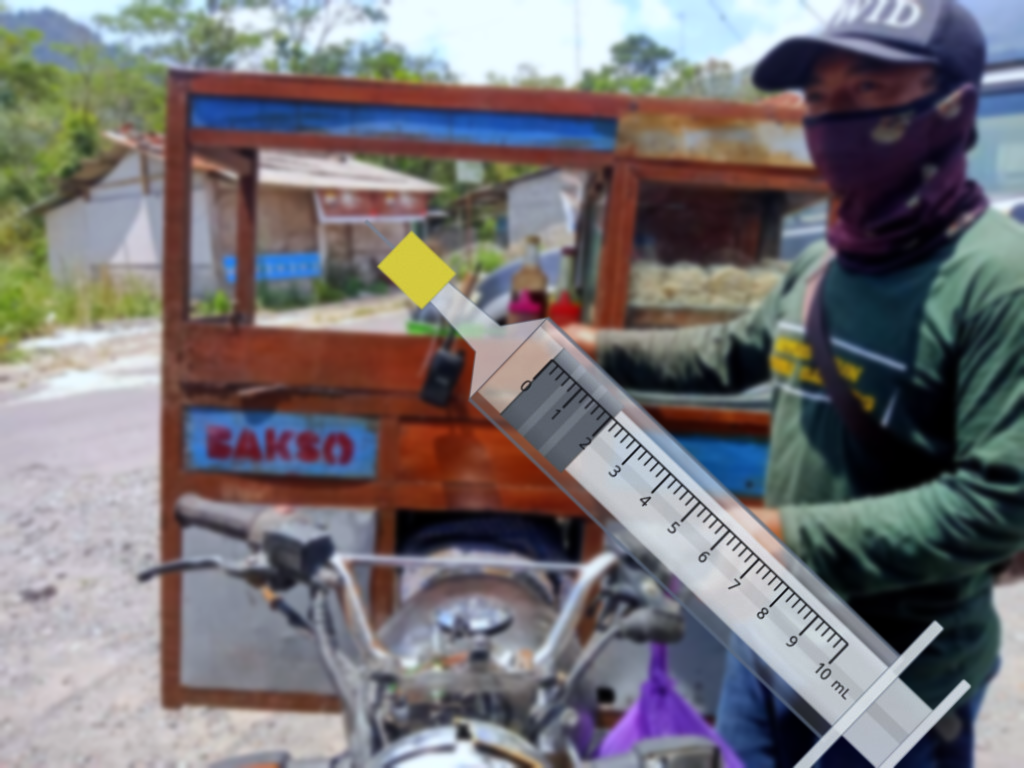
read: 0 mL
